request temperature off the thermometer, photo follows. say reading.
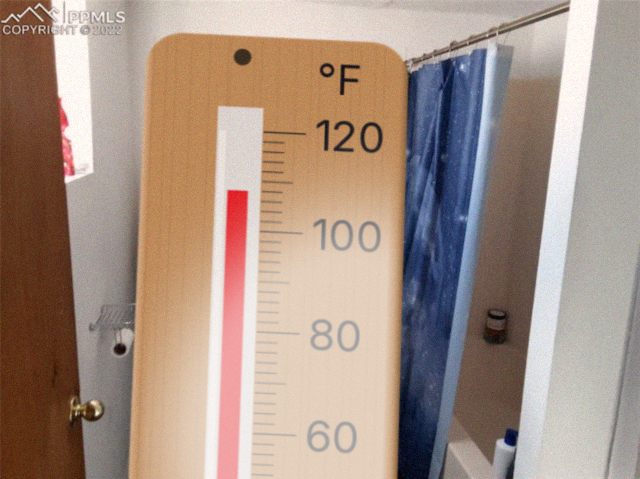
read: 108 °F
